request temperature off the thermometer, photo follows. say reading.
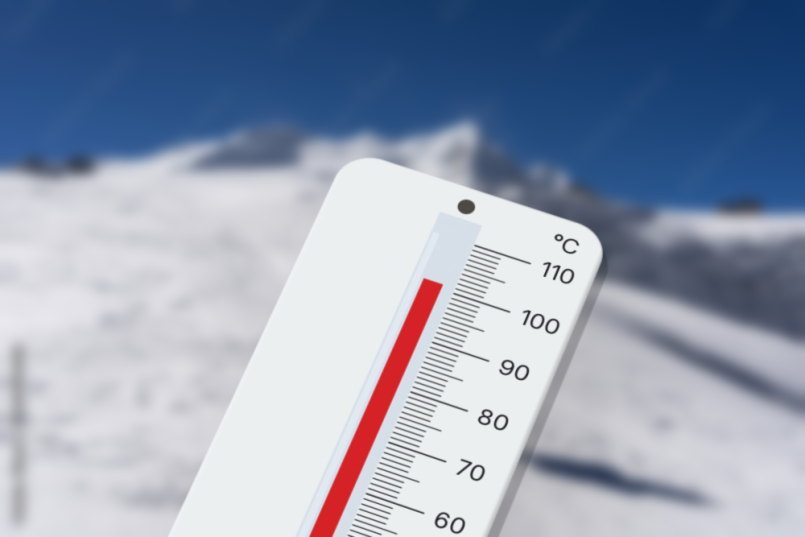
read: 101 °C
